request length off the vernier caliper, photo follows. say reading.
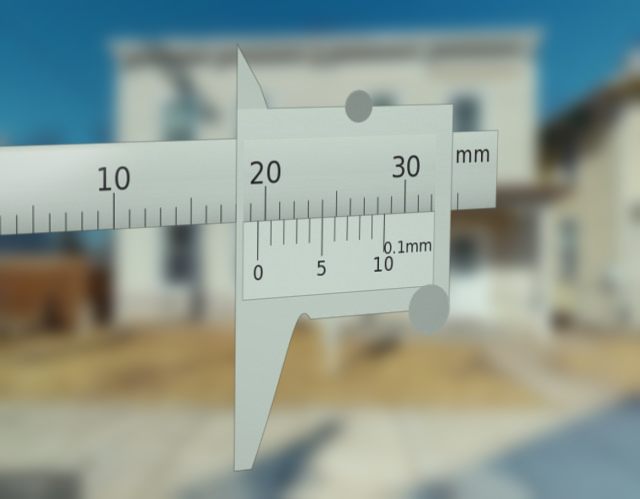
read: 19.5 mm
